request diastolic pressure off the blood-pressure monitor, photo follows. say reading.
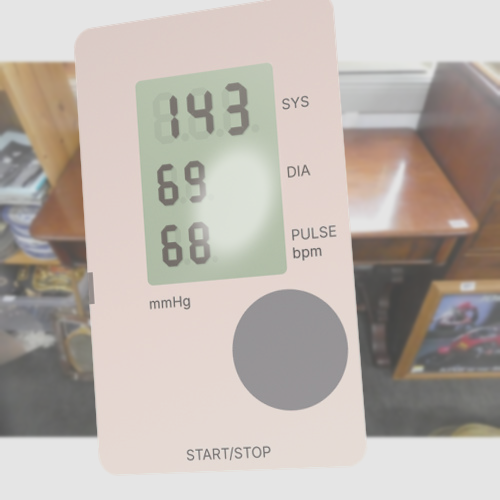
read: 69 mmHg
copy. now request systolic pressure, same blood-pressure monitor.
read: 143 mmHg
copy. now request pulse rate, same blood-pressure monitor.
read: 68 bpm
